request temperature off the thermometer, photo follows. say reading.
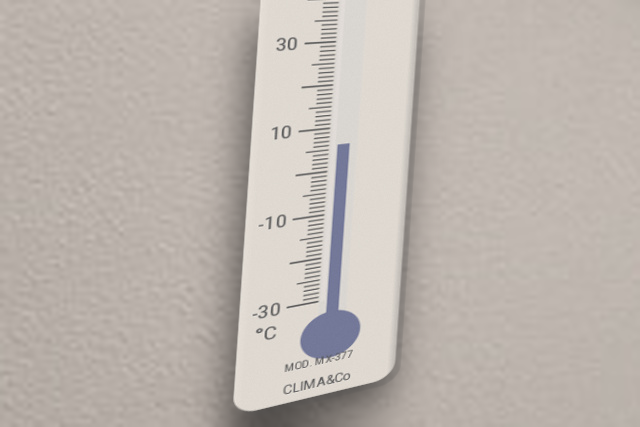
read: 6 °C
